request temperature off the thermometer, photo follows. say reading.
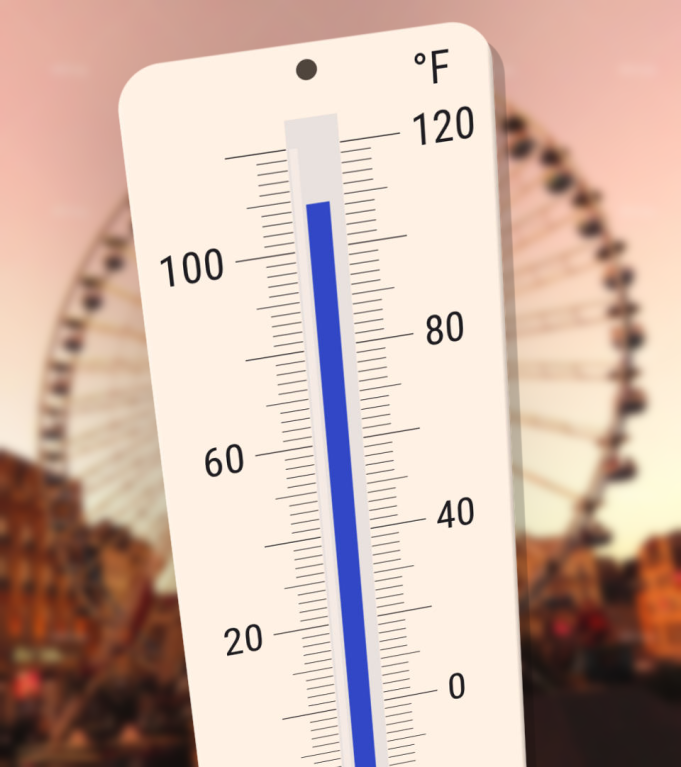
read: 109 °F
